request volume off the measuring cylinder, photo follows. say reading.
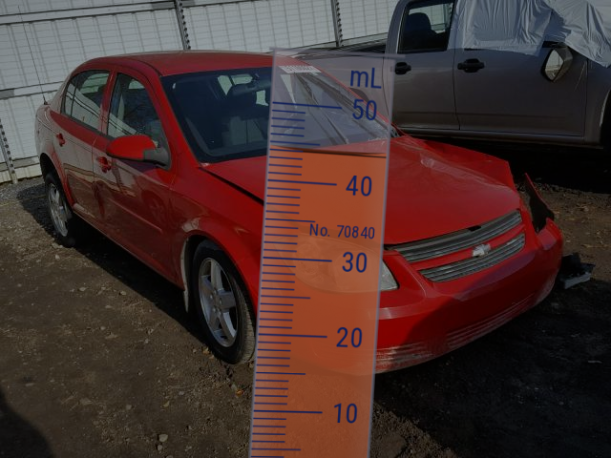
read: 44 mL
